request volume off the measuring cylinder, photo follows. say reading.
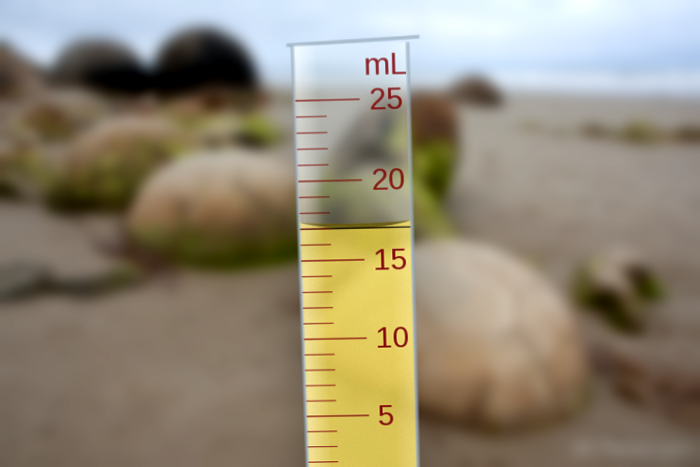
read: 17 mL
